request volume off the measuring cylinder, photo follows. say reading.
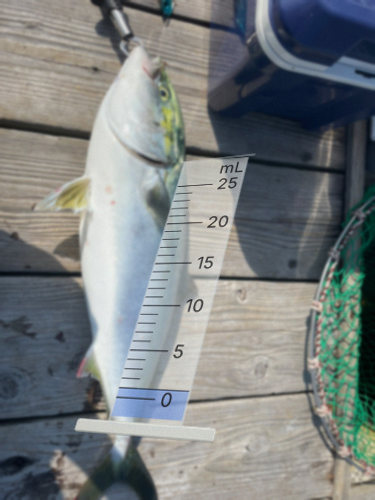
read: 1 mL
